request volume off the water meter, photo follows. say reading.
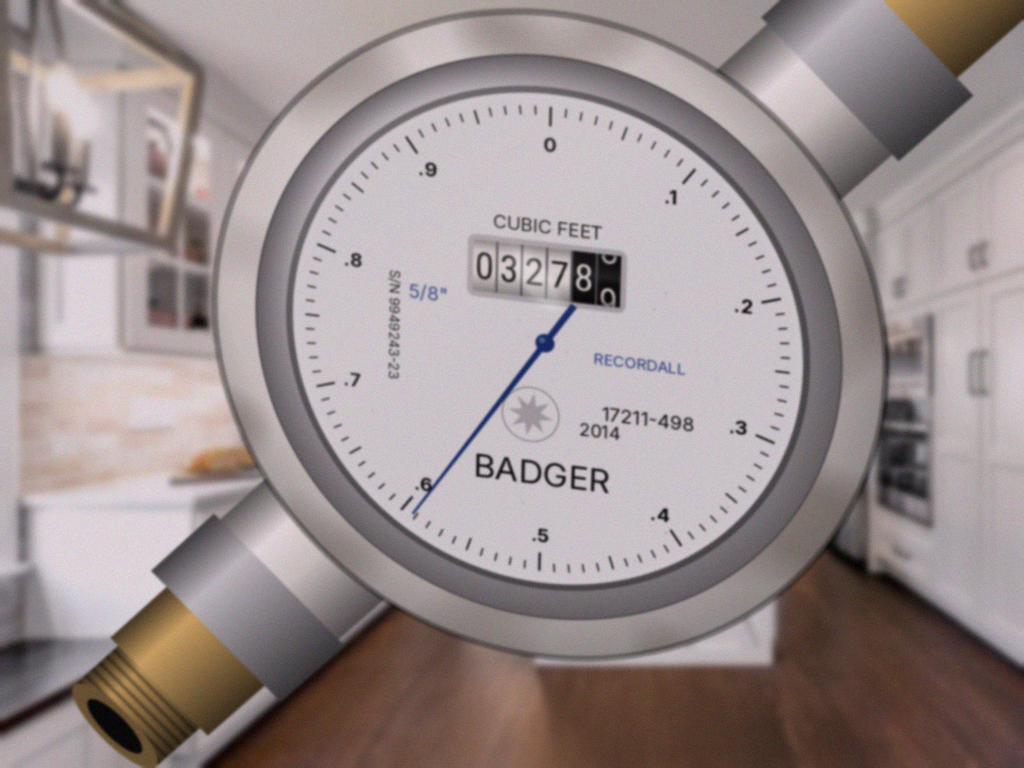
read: 32788.59 ft³
